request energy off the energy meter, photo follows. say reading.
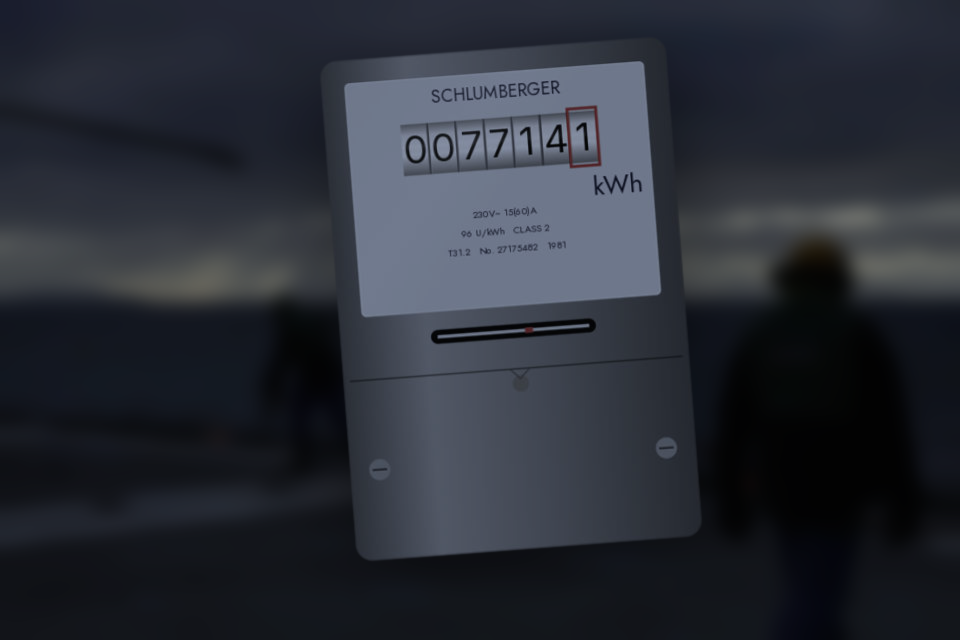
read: 7714.1 kWh
